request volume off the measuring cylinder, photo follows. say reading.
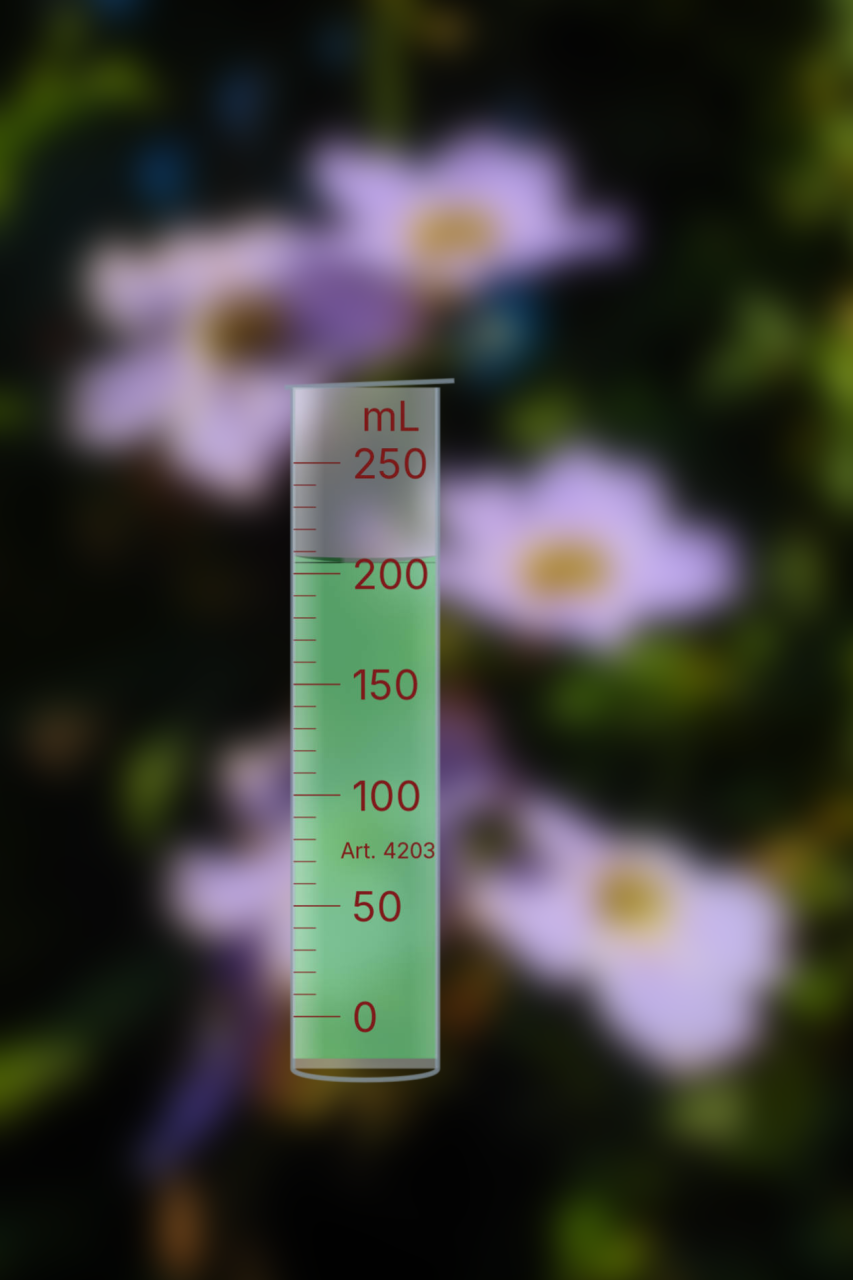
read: 205 mL
